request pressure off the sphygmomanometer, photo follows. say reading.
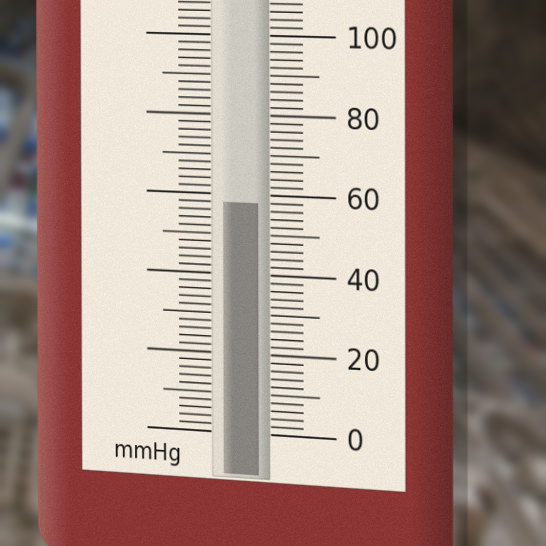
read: 58 mmHg
